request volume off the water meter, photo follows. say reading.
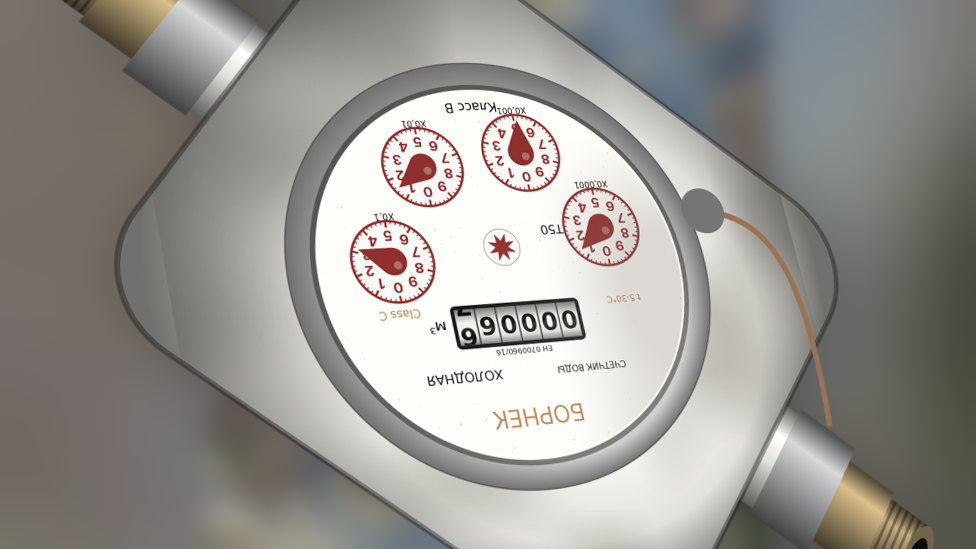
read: 66.3151 m³
